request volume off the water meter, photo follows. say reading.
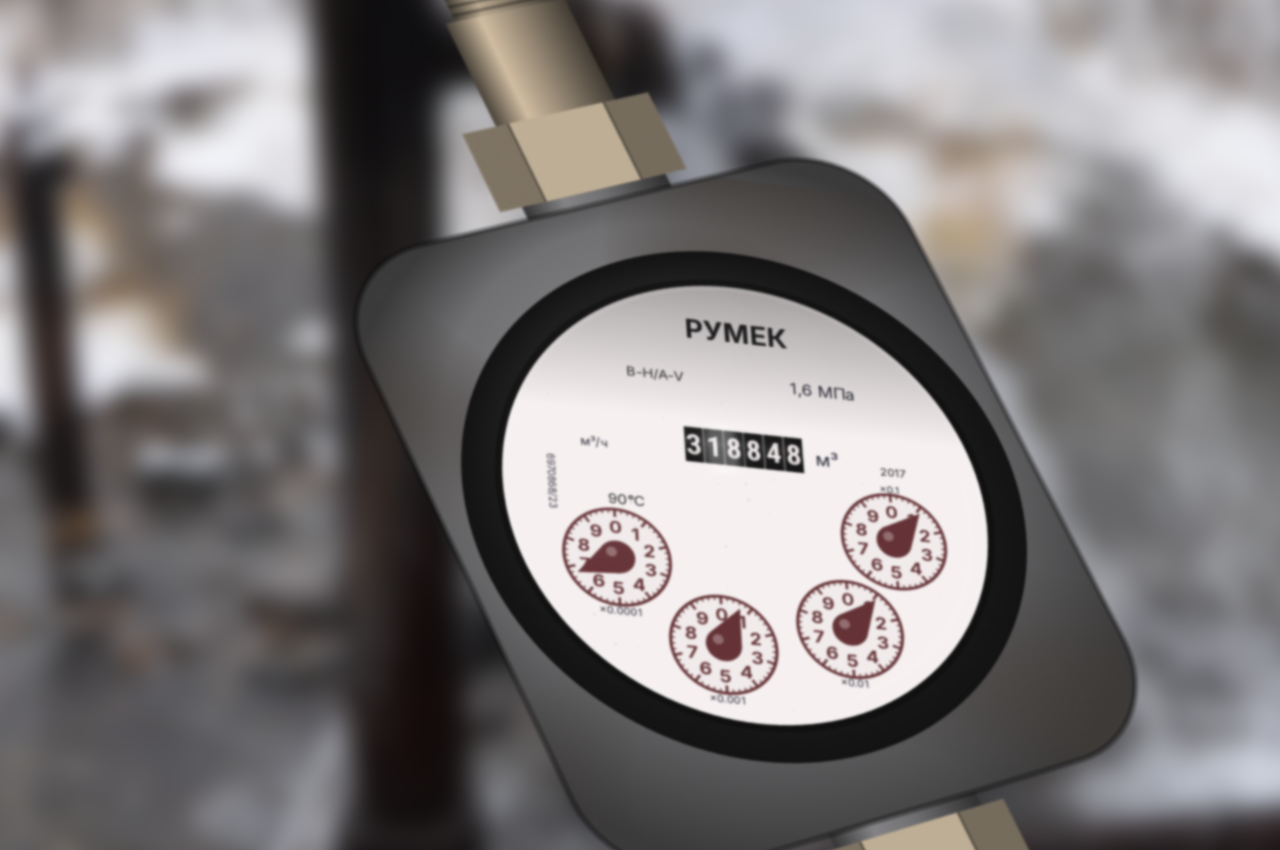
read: 318848.1106 m³
